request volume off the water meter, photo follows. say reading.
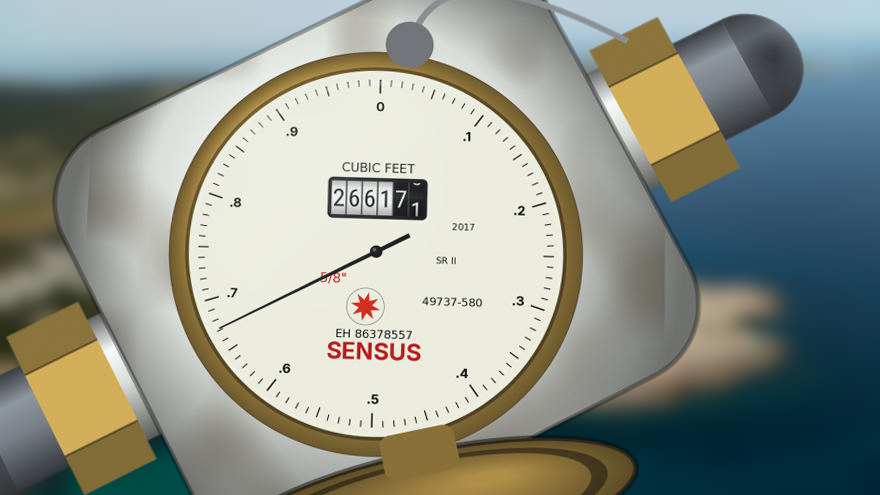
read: 266170.67 ft³
